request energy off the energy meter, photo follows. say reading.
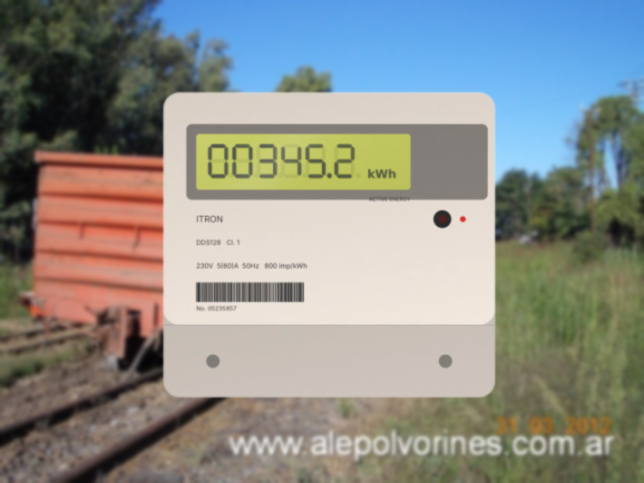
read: 345.2 kWh
